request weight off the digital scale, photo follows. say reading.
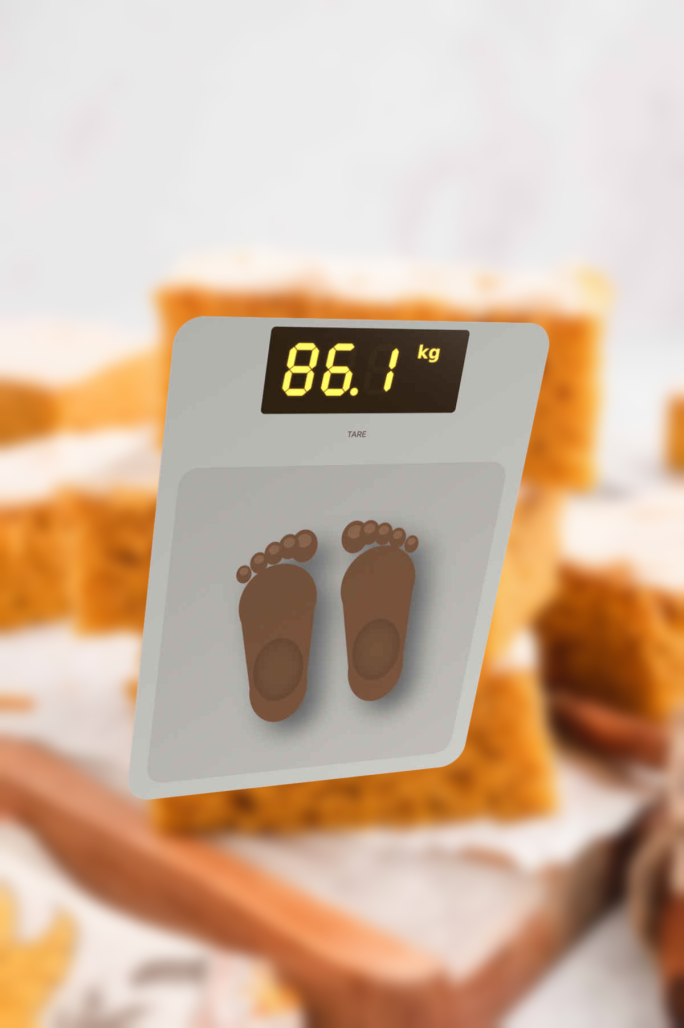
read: 86.1 kg
